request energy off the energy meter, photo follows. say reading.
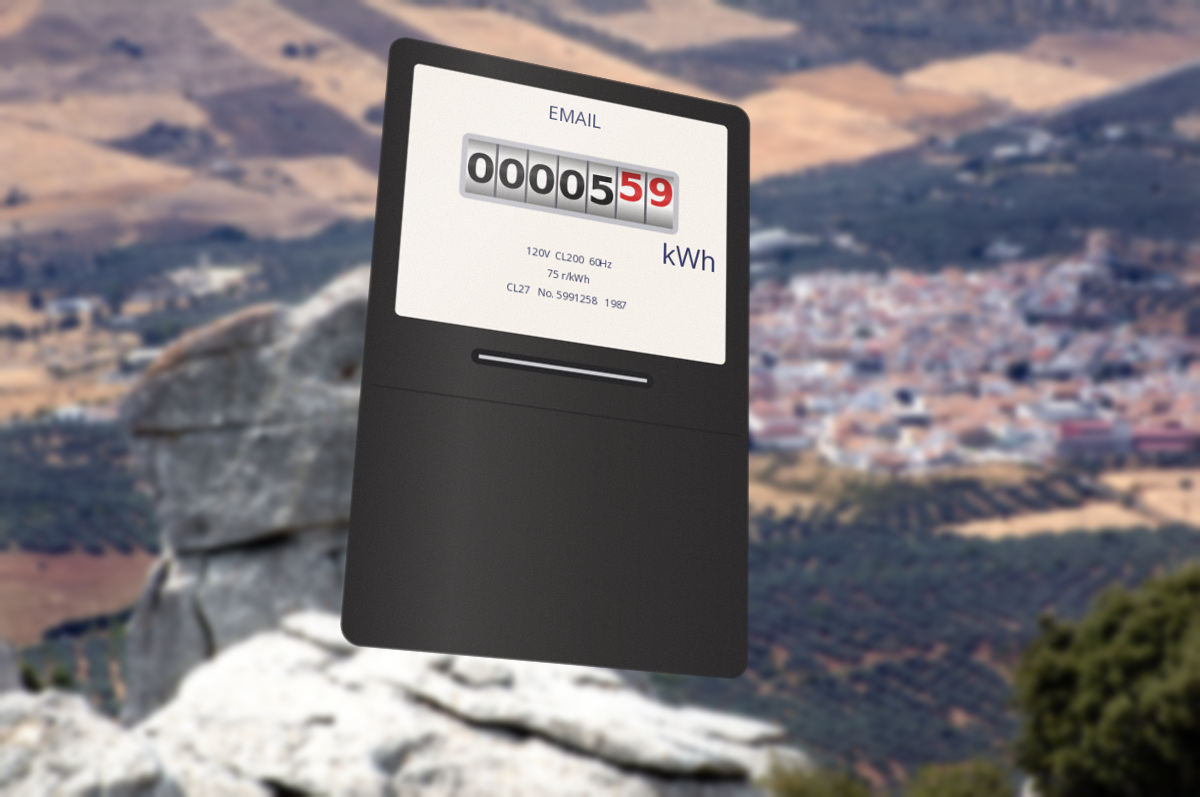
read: 5.59 kWh
